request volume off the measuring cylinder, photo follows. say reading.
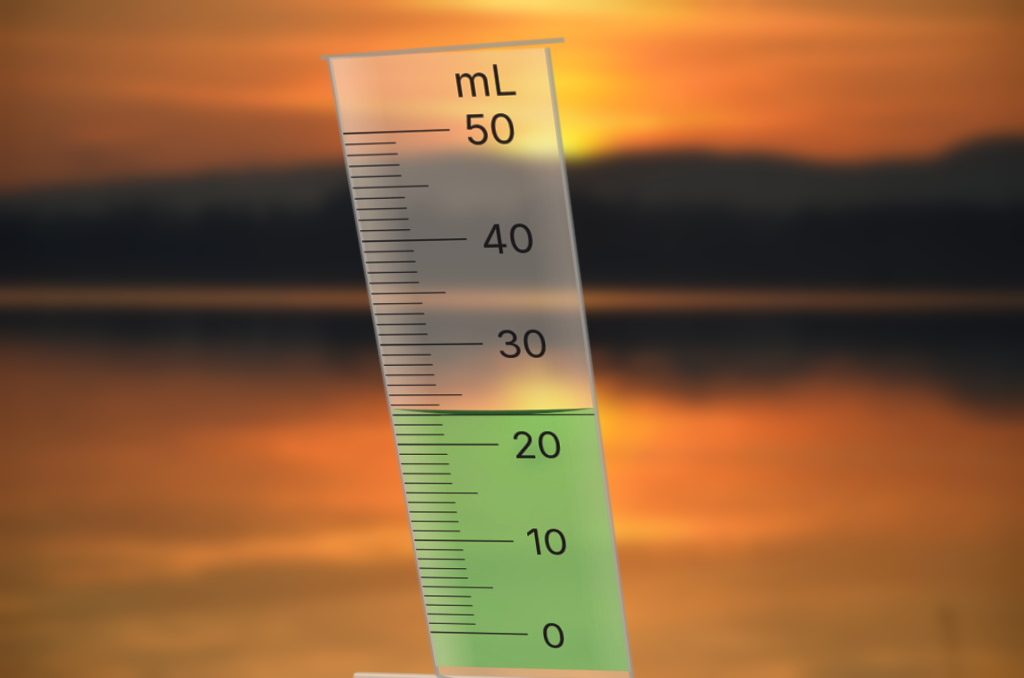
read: 23 mL
